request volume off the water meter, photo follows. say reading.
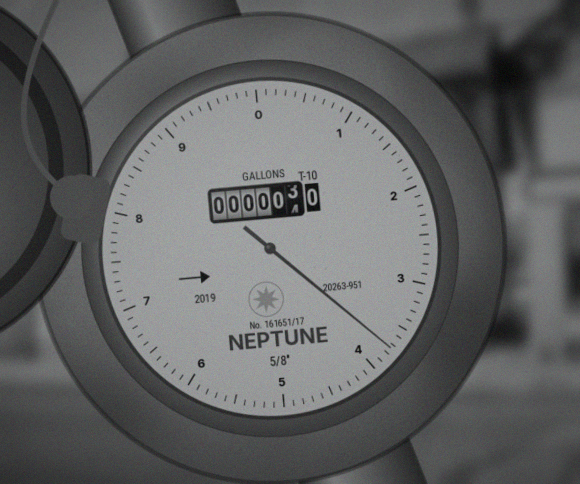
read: 33.7 gal
